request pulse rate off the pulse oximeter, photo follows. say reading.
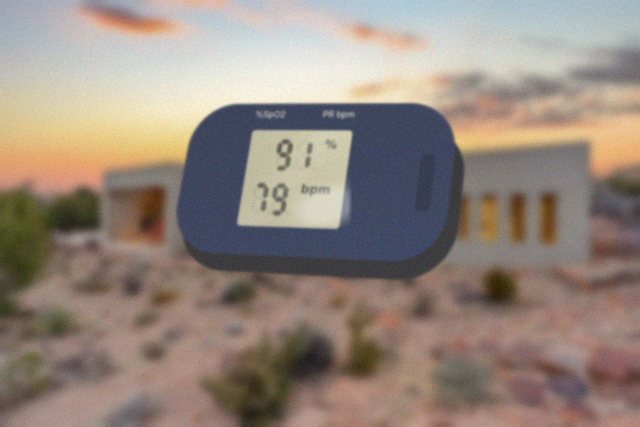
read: 79 bpm
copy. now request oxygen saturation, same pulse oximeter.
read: 91 %
